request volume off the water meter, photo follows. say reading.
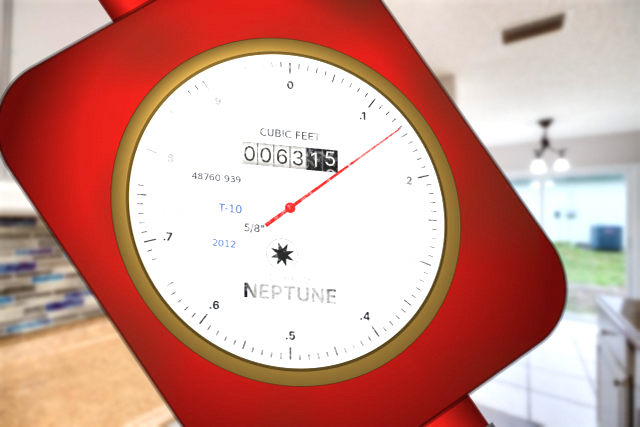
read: 6315.14 ft³
